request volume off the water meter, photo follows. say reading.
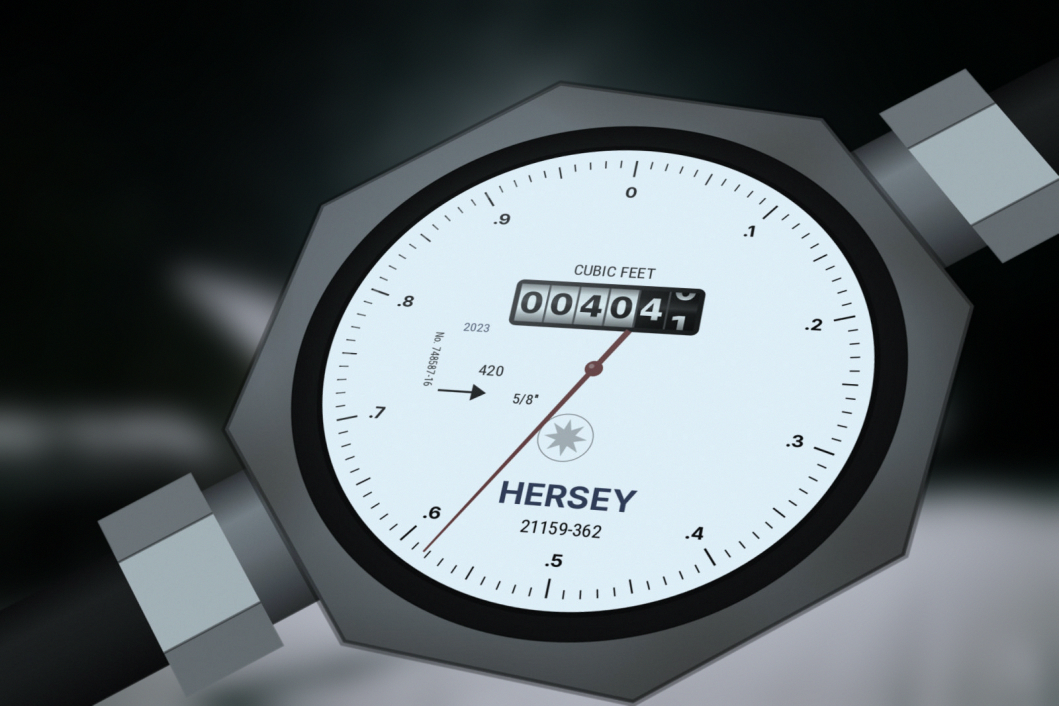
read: 4040.58 ft³
